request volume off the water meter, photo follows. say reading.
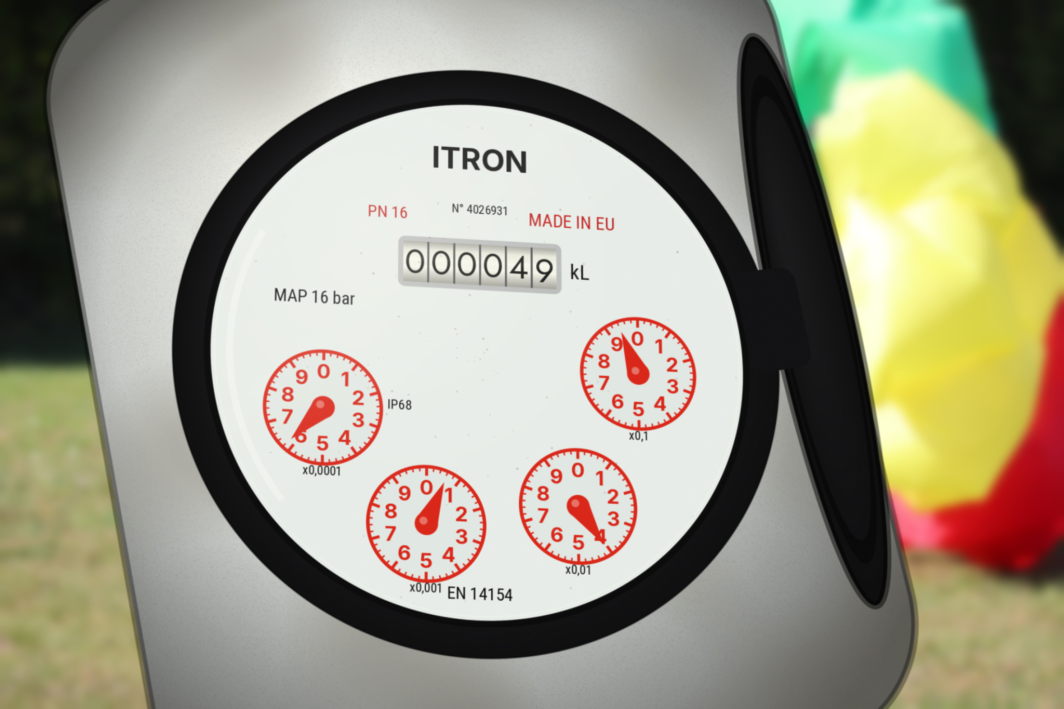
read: 48.9406 kL
